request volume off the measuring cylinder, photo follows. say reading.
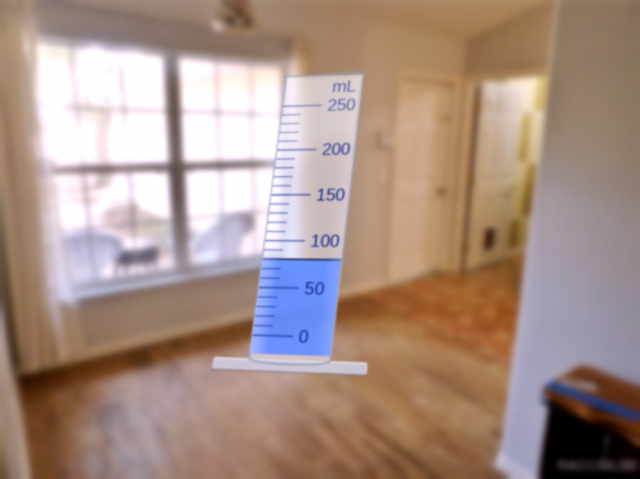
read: 80 mL
